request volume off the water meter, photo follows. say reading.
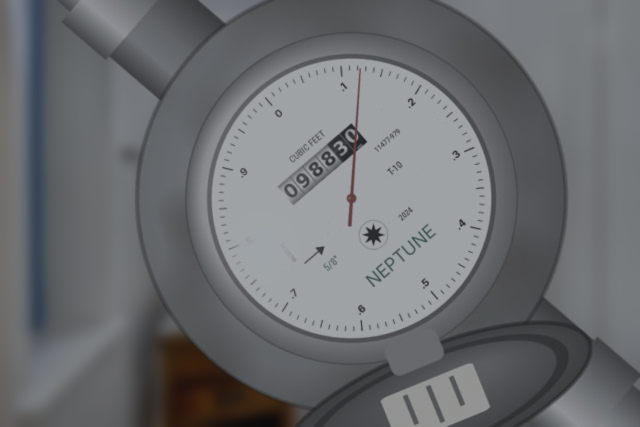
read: 98830.12 ft³
